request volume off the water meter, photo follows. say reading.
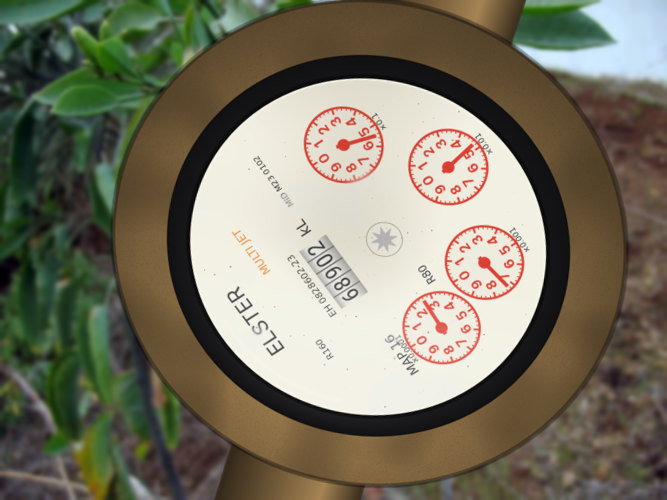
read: 68902.5472 kL
